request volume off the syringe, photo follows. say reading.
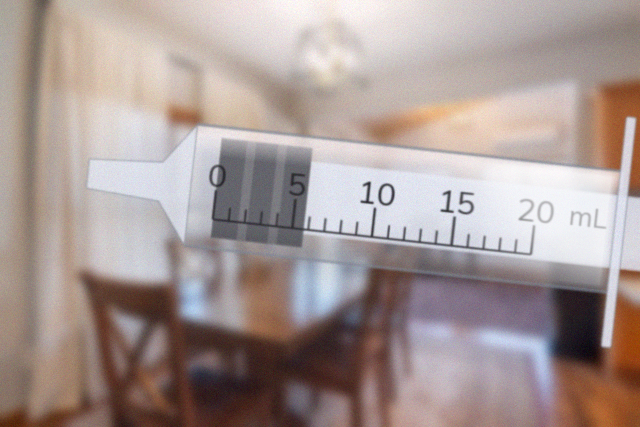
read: 0 mL
